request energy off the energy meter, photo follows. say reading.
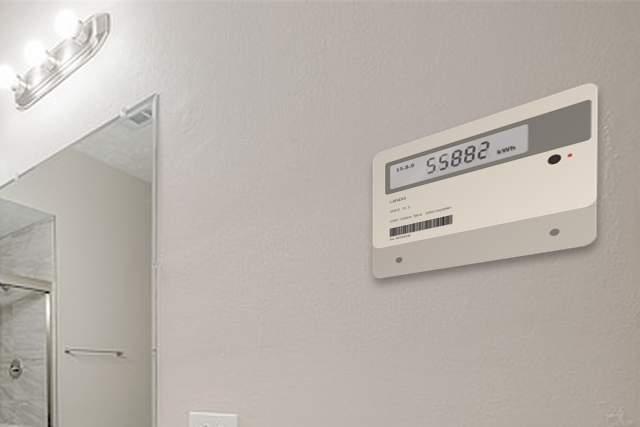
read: 55882 kWh
